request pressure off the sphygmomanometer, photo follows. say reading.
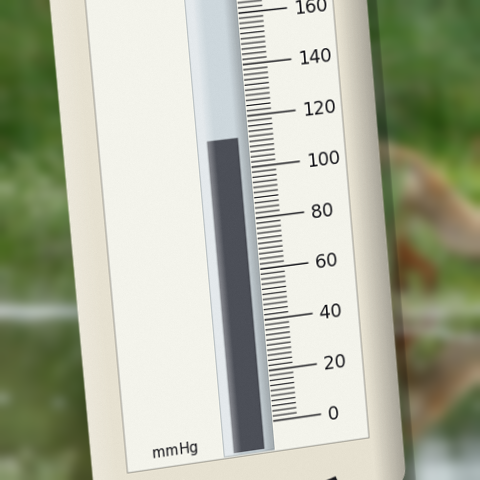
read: 112 mmHg
